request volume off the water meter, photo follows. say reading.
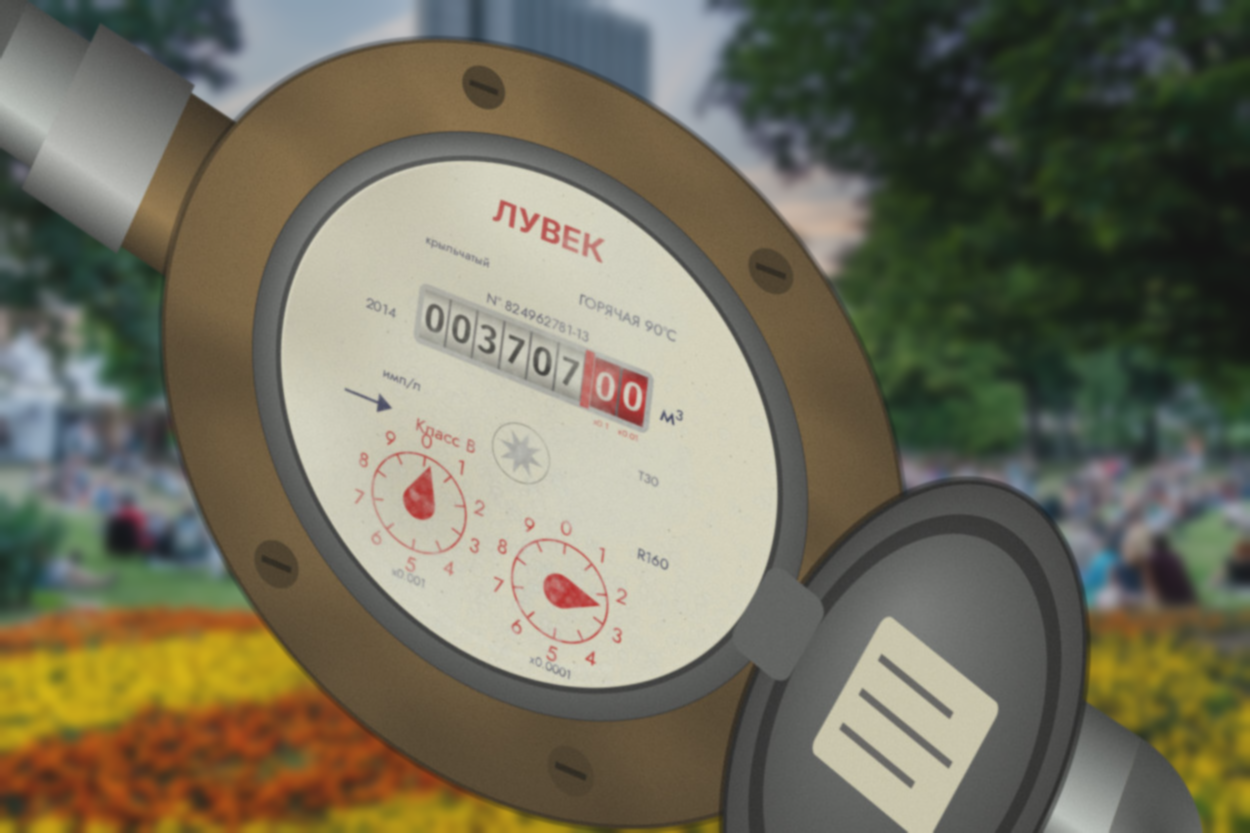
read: 3707.0002 m³
